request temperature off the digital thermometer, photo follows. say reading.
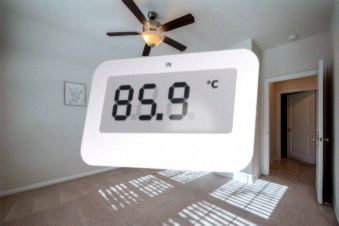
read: 85.9 °C
